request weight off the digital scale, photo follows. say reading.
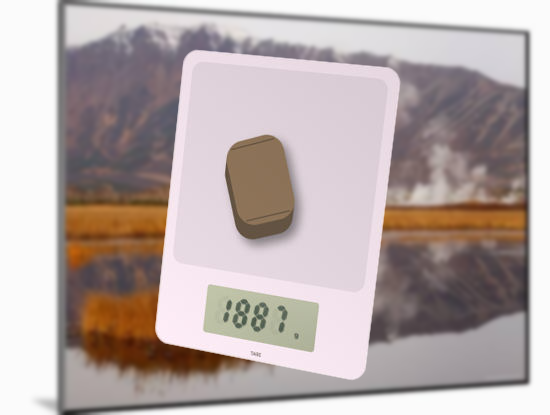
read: 1887 g
